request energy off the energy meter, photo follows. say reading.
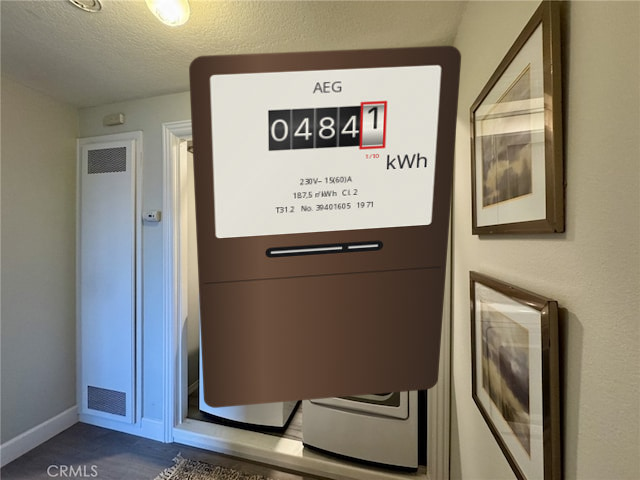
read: 484.1 kWh
